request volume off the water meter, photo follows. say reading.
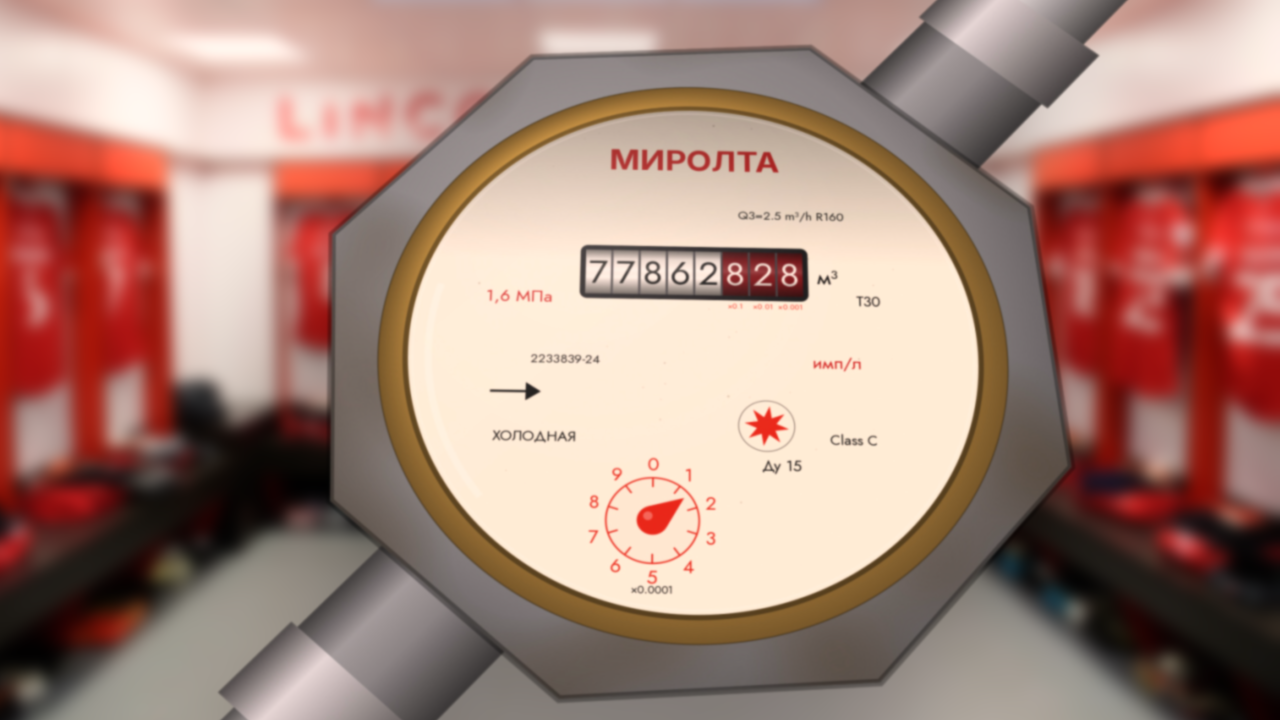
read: 77862.8281 m³
